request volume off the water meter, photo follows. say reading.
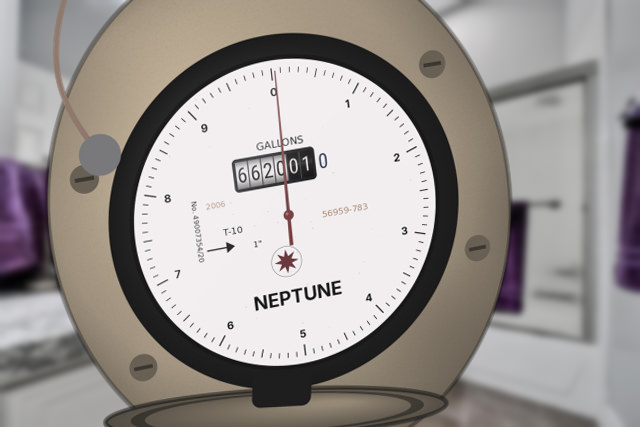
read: 6620010.0 gal
